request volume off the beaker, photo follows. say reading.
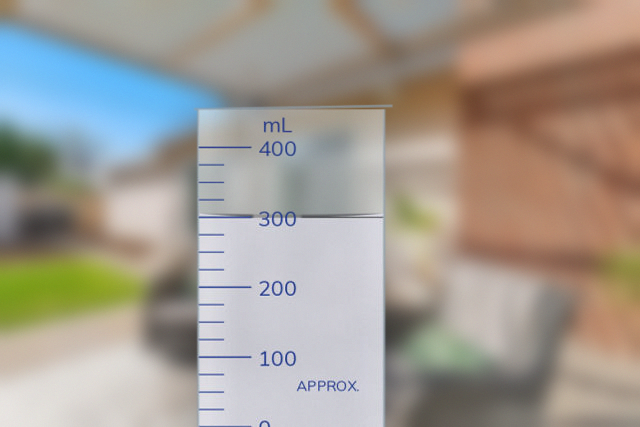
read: 300 mL
